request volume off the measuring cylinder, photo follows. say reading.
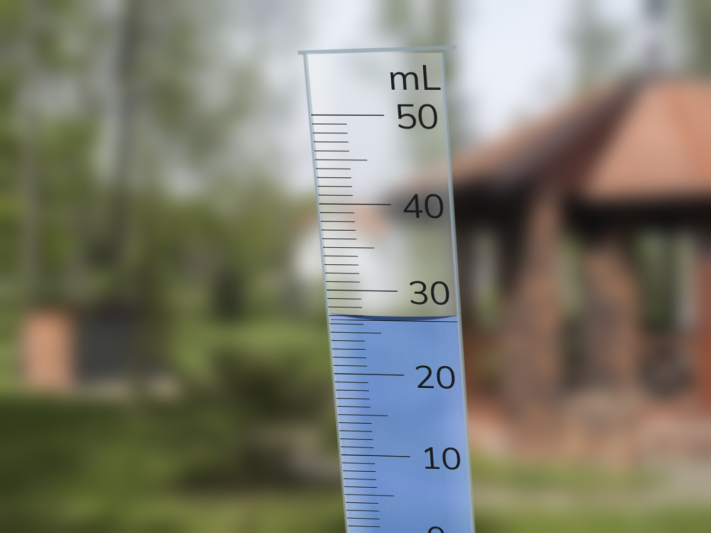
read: 26.5 mL
